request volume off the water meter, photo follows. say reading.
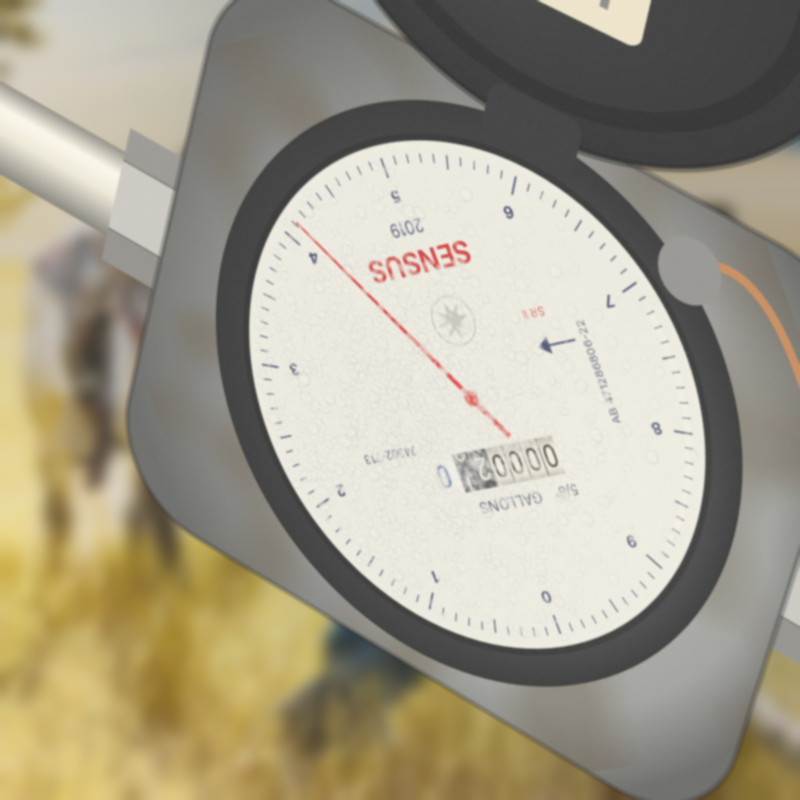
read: 214.1 gal
